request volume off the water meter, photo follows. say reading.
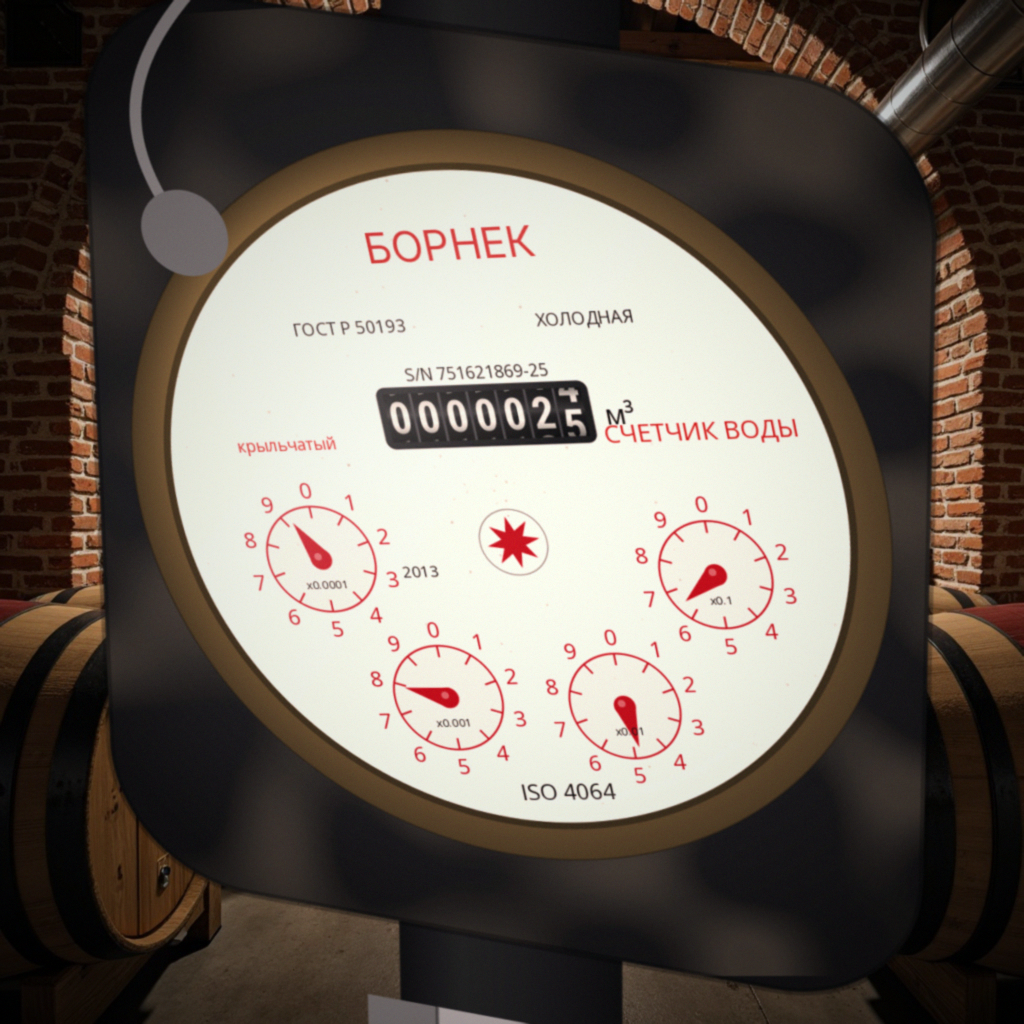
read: 24.6479 m³
